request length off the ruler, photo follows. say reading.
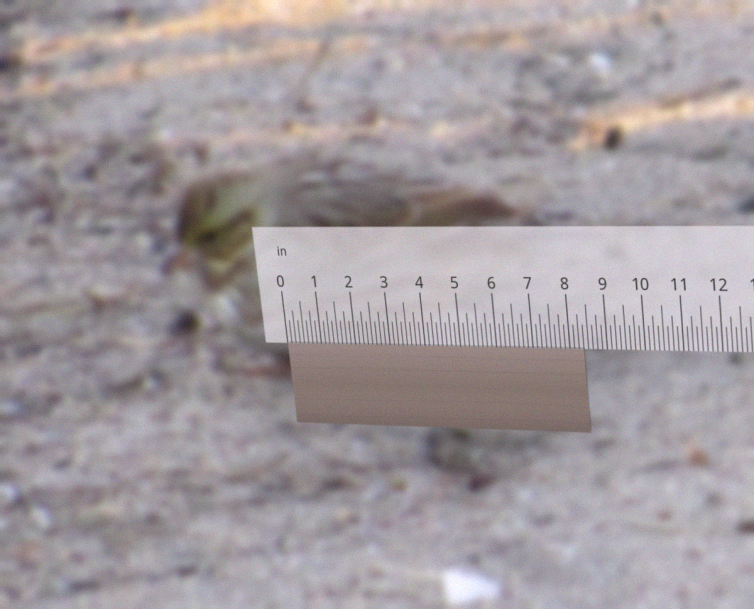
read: 8.375 in
